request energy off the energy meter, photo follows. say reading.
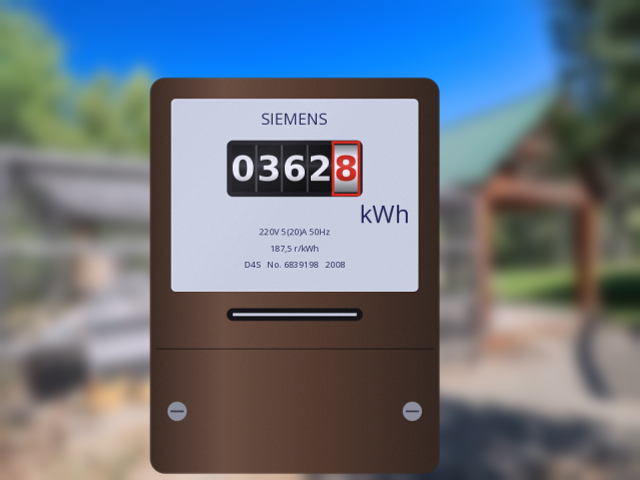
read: 362.8 kWh
